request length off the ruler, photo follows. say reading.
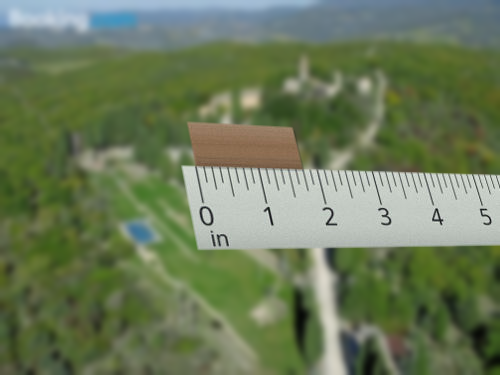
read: 1.75 in
